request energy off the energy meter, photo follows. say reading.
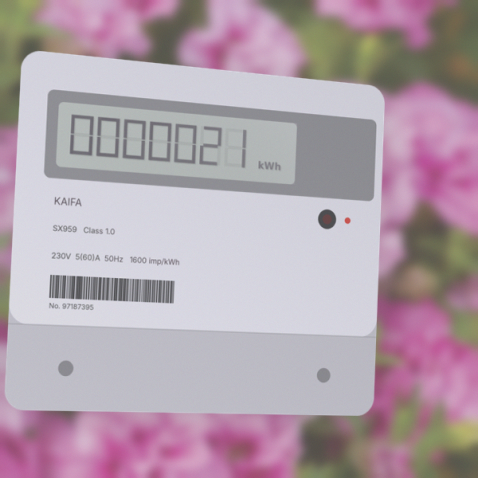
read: 21 kWh
